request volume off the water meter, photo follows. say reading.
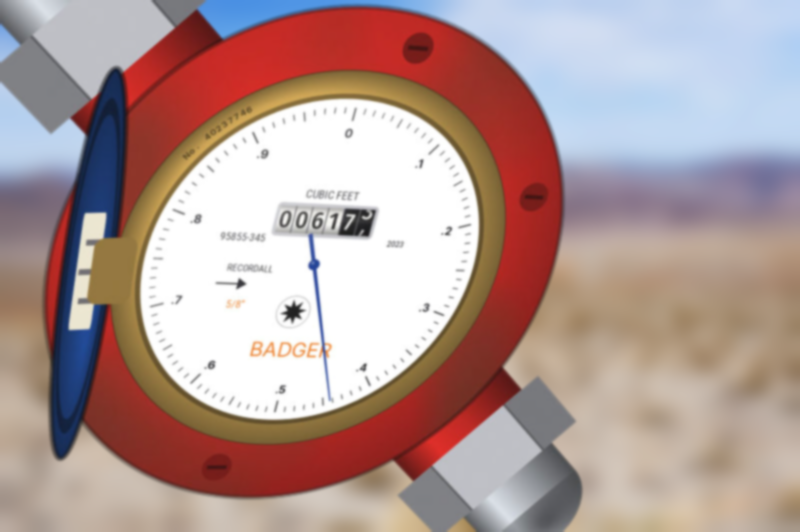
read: 6173.44 ft³
